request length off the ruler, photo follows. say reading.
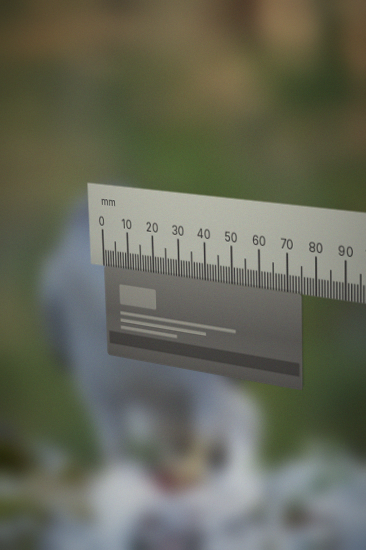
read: 75 mm
